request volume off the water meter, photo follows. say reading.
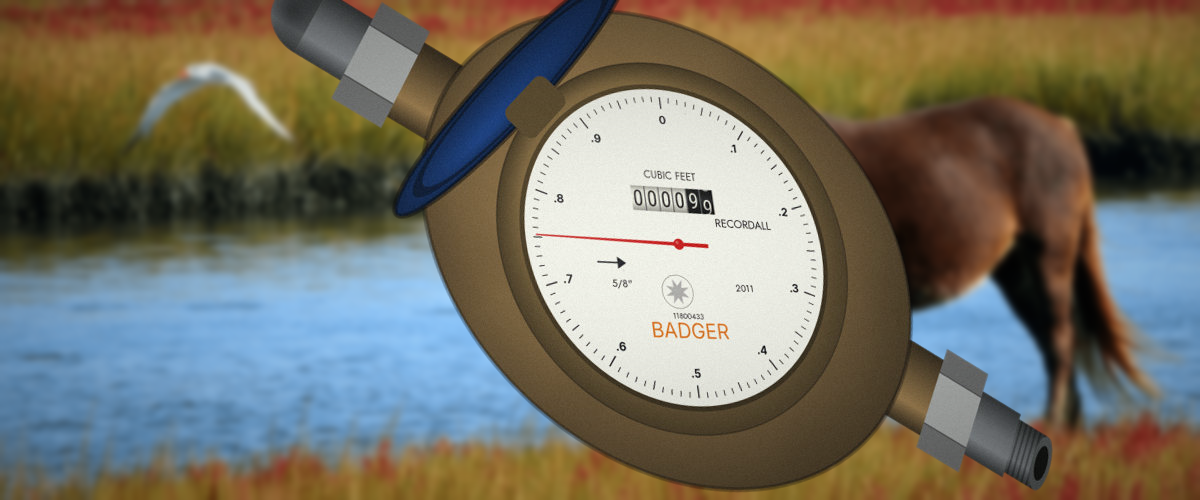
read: 98.75 ft³
